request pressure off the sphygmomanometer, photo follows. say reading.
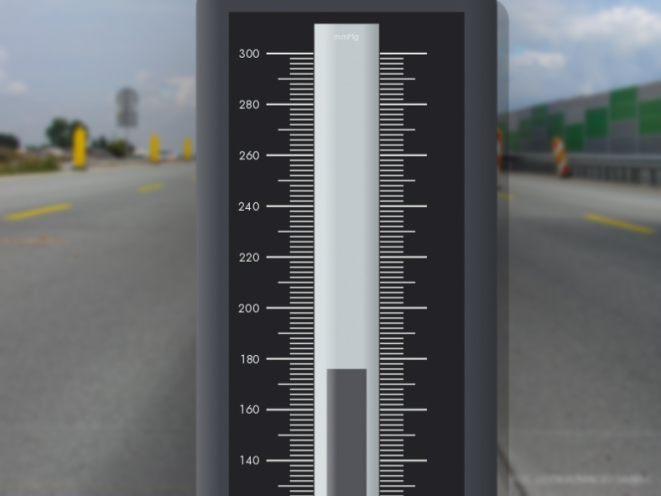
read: 176 mmHg
